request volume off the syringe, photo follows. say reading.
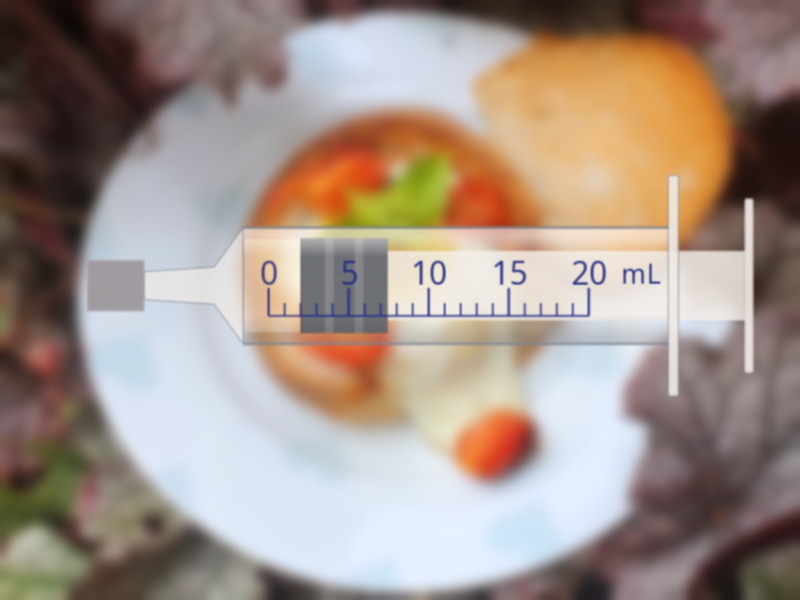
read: 2 mL
